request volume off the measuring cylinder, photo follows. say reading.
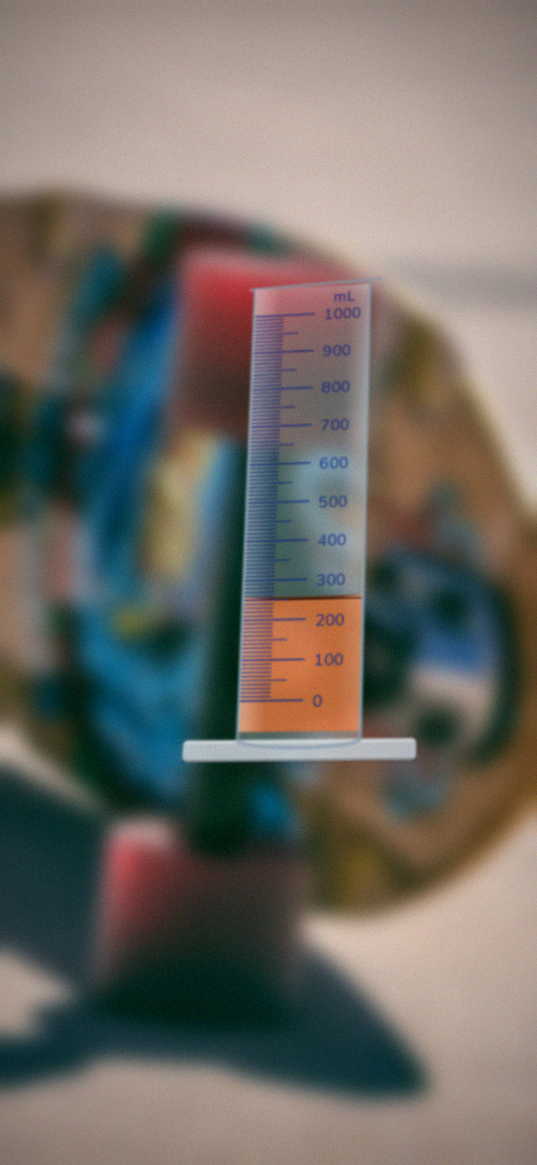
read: 250 mL
